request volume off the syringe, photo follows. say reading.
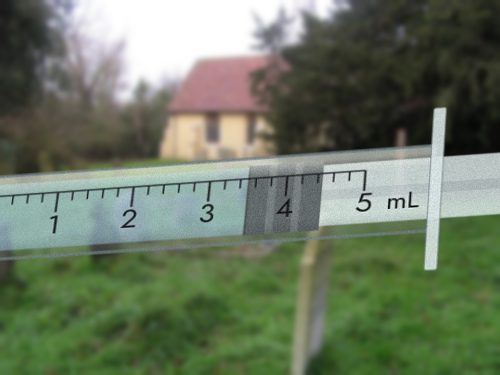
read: 3.5 mL
